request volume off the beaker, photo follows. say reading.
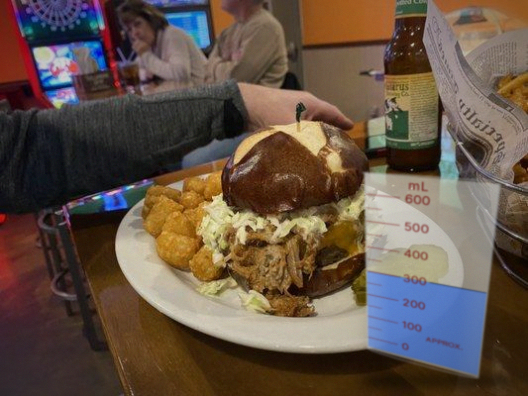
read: 300 mL
